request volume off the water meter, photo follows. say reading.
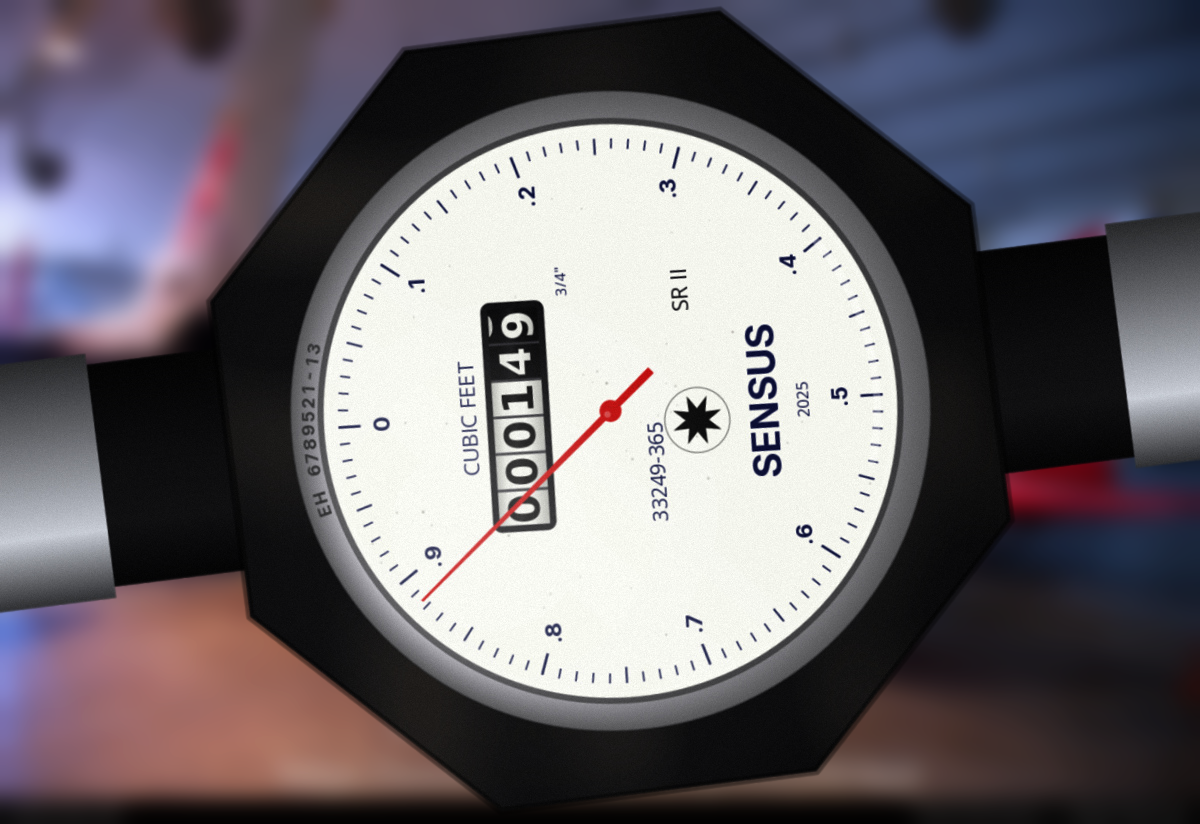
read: 148.88 ft³
